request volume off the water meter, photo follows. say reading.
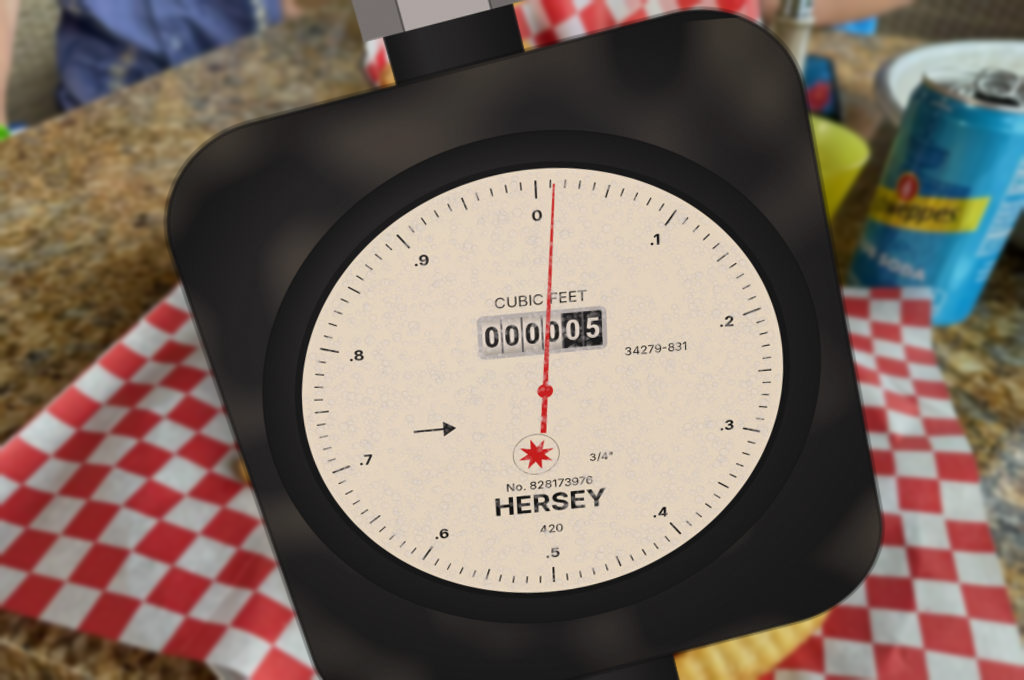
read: 5.01 ft³
